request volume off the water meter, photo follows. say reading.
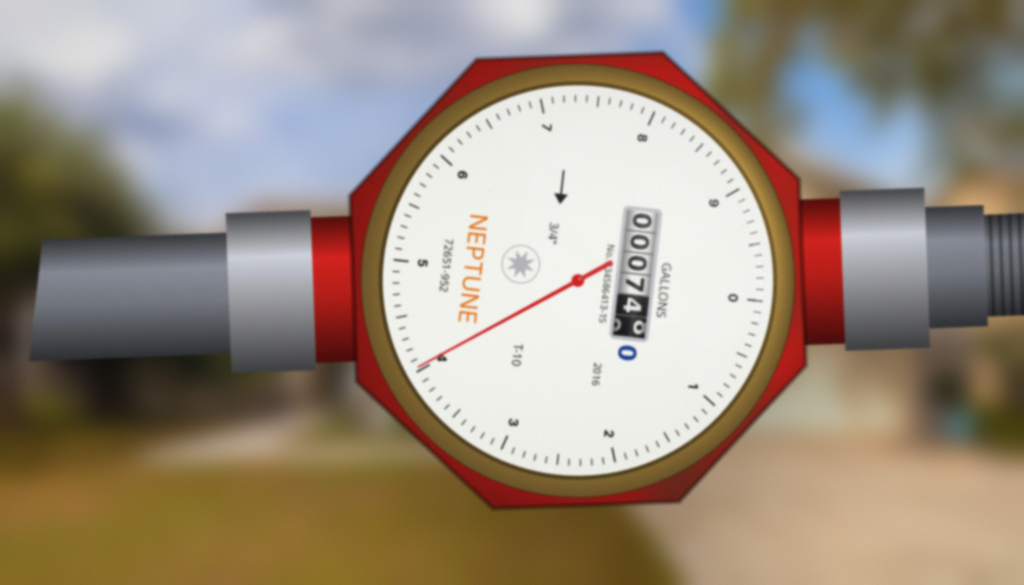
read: 7484.0 gal
